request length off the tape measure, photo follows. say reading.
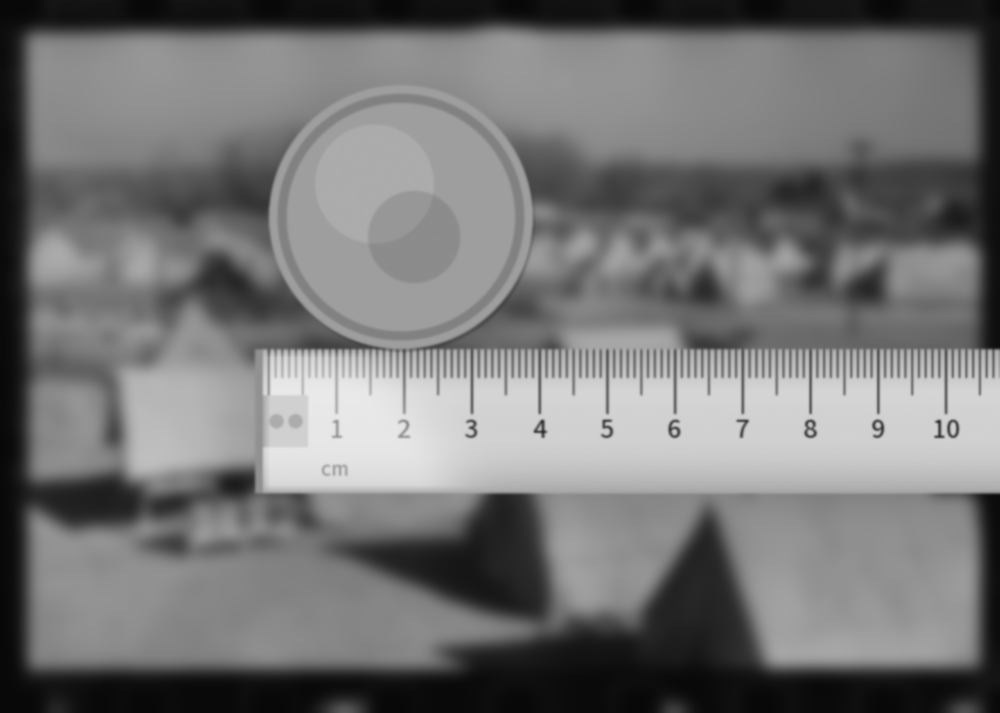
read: 3.9 cm
